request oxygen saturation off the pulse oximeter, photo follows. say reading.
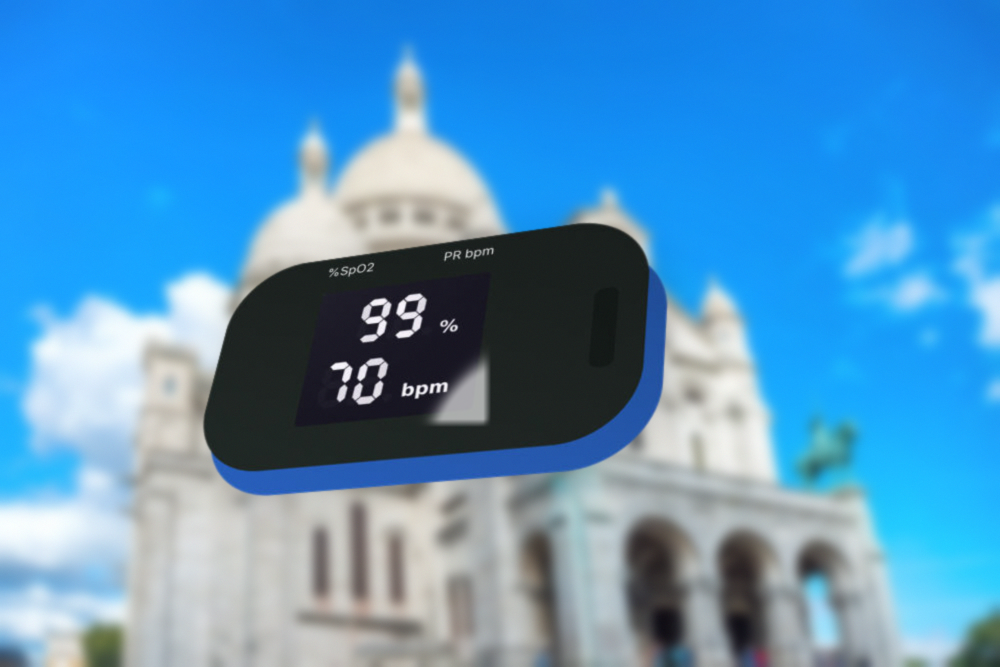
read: 99 %
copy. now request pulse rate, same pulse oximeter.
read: 70 bpm
